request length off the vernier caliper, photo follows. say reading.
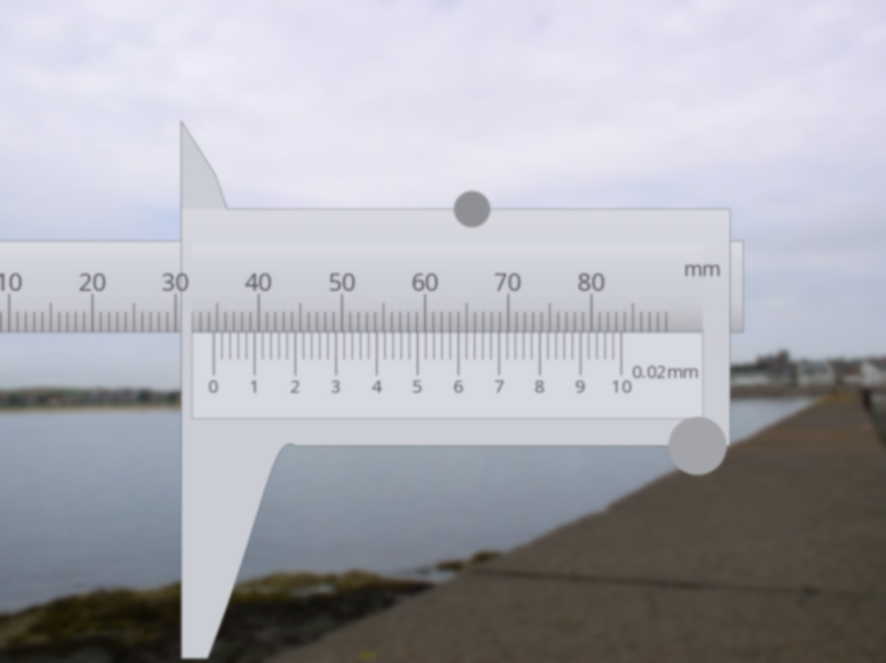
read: 34.6 mm
